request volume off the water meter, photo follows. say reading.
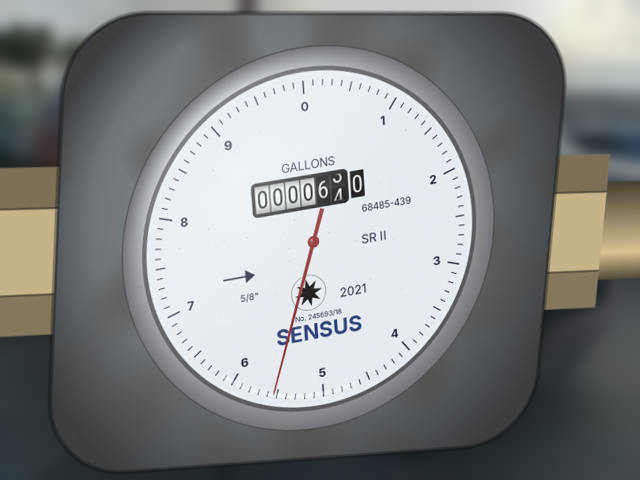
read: 635.5 gal
